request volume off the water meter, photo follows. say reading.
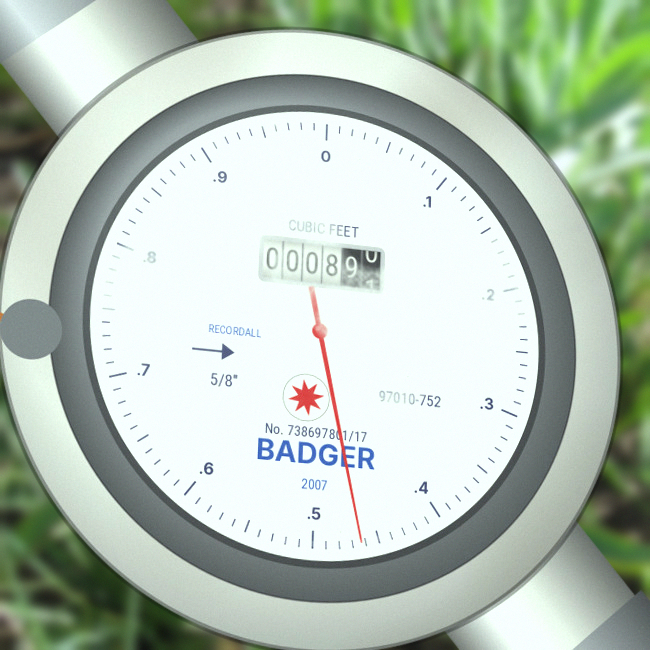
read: 890.46 ft³
